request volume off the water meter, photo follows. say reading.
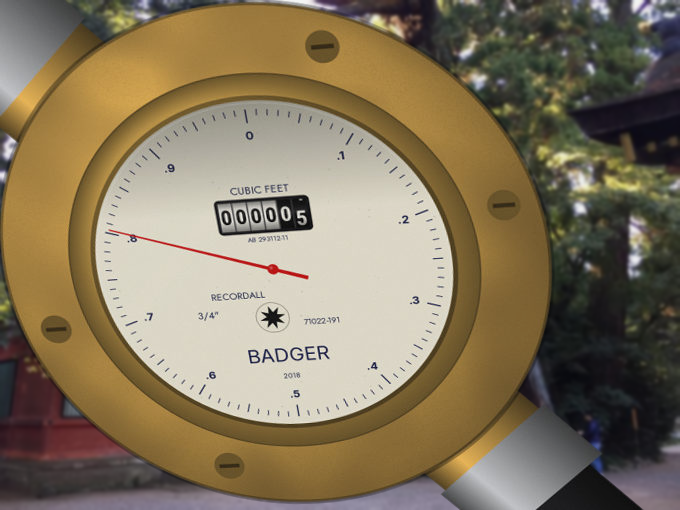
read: 4.80 ft³
